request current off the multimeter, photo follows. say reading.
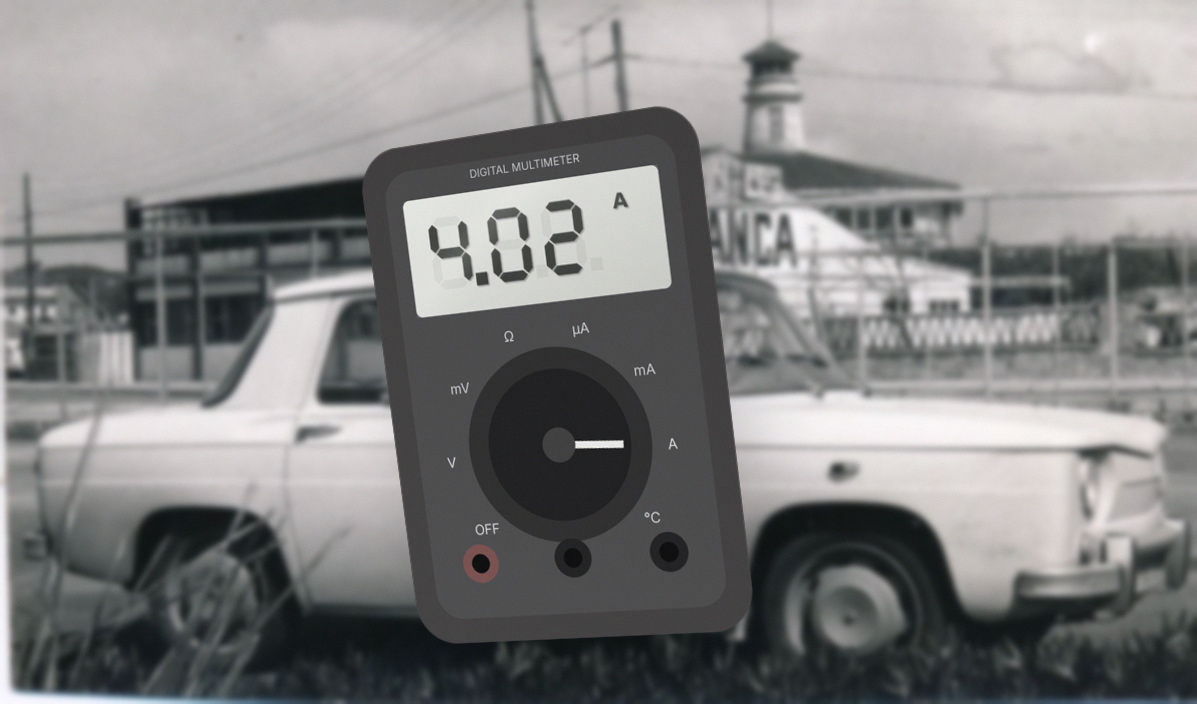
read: 4.02 A
